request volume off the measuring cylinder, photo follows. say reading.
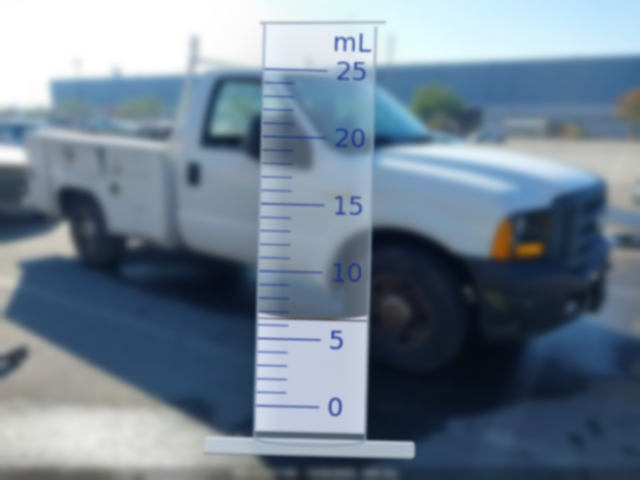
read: 6.5 mL
